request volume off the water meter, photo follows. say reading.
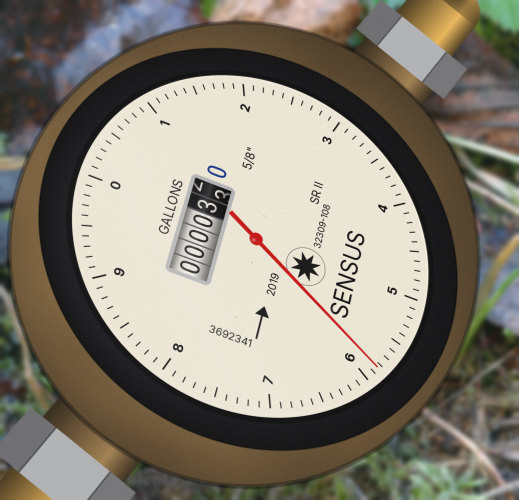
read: 325.8 gal
